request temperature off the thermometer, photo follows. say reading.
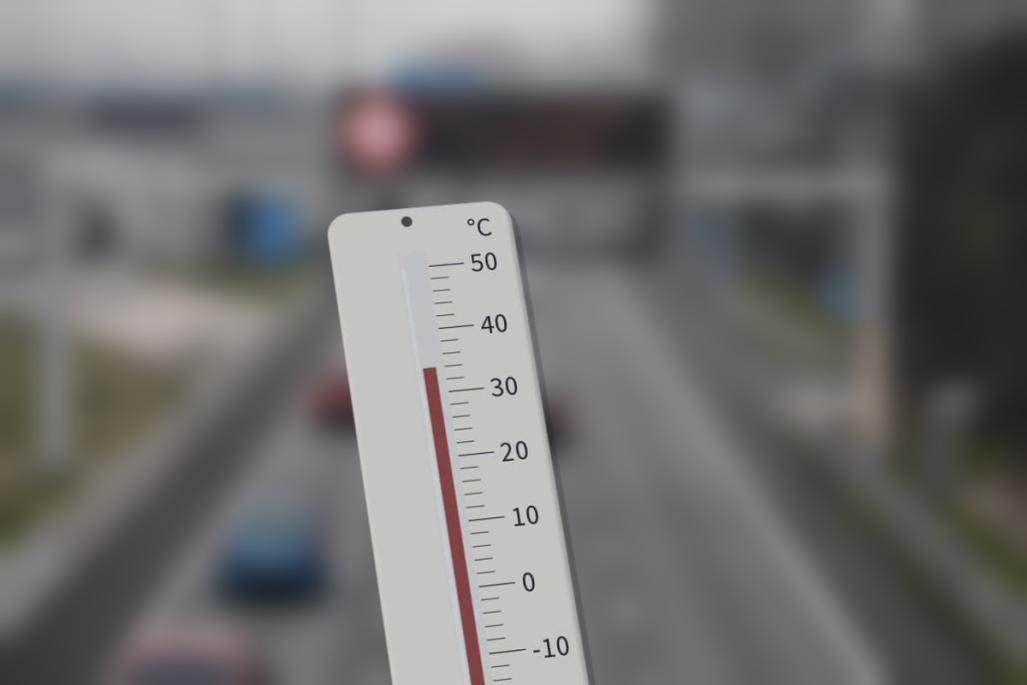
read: 34 °C
